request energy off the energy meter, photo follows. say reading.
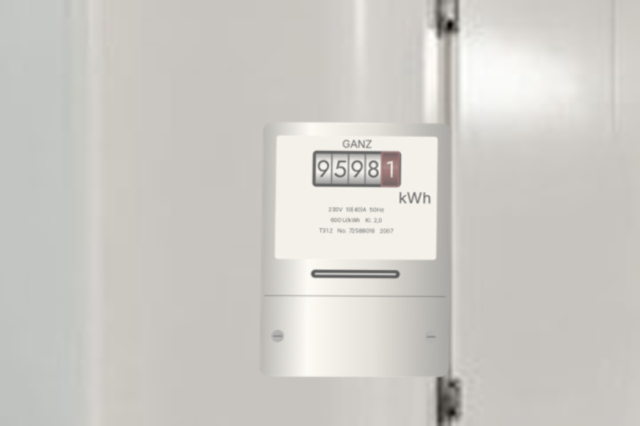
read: 9598.1 kWh
